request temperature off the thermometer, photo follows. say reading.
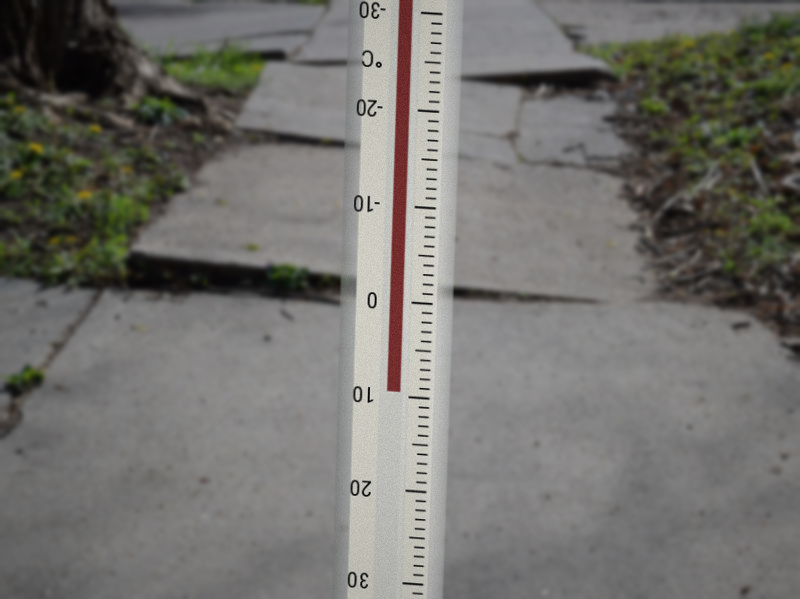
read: 9.5 °C
